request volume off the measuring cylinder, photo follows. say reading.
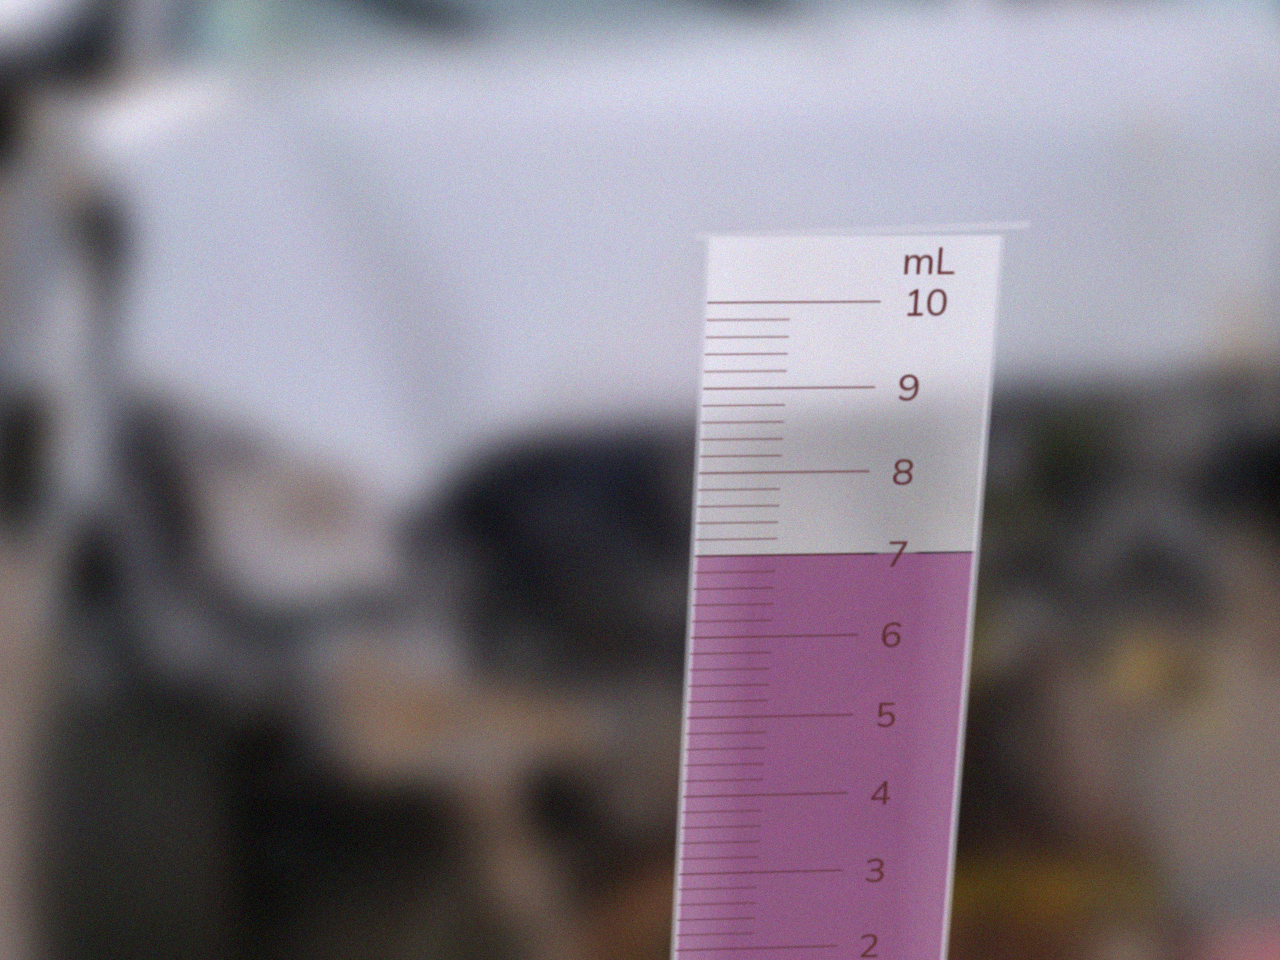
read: 7 mL
